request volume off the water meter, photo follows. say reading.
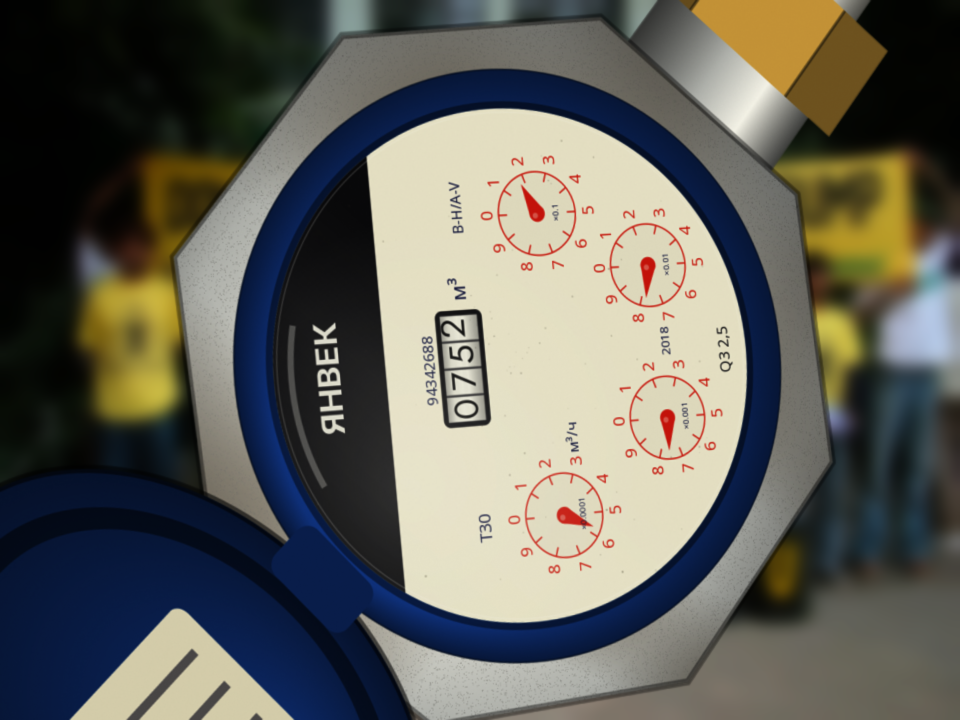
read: 752.1775 m³
